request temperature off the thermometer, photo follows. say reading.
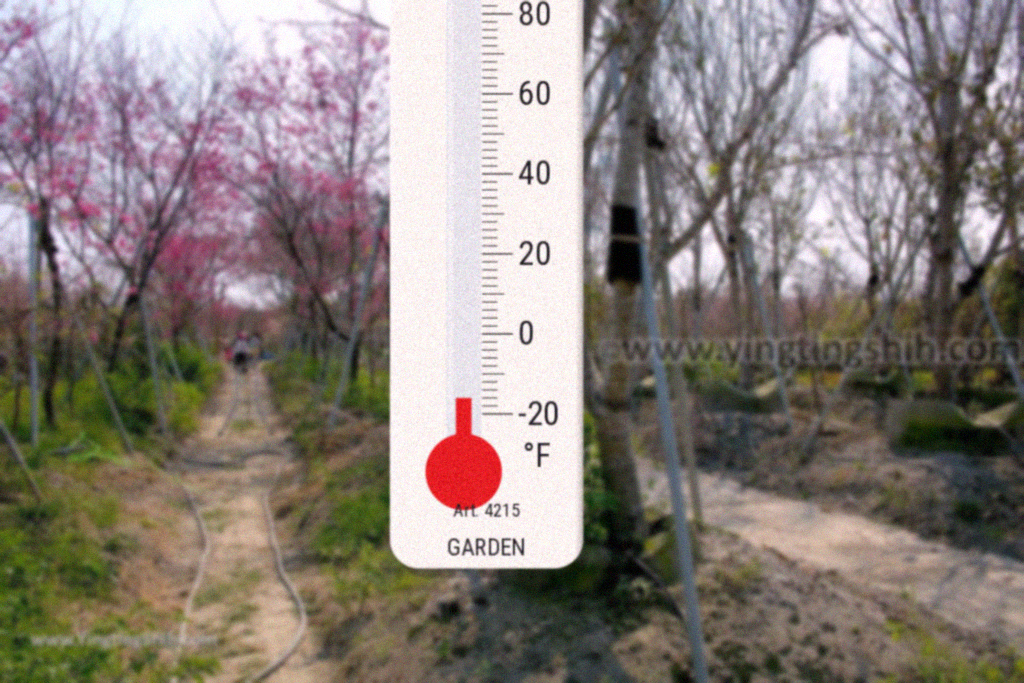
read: -16 °F
